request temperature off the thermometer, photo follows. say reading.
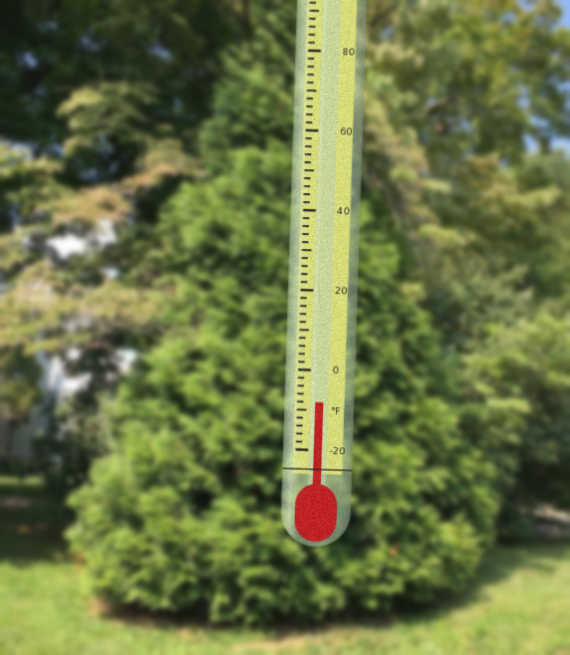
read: -8 °F
